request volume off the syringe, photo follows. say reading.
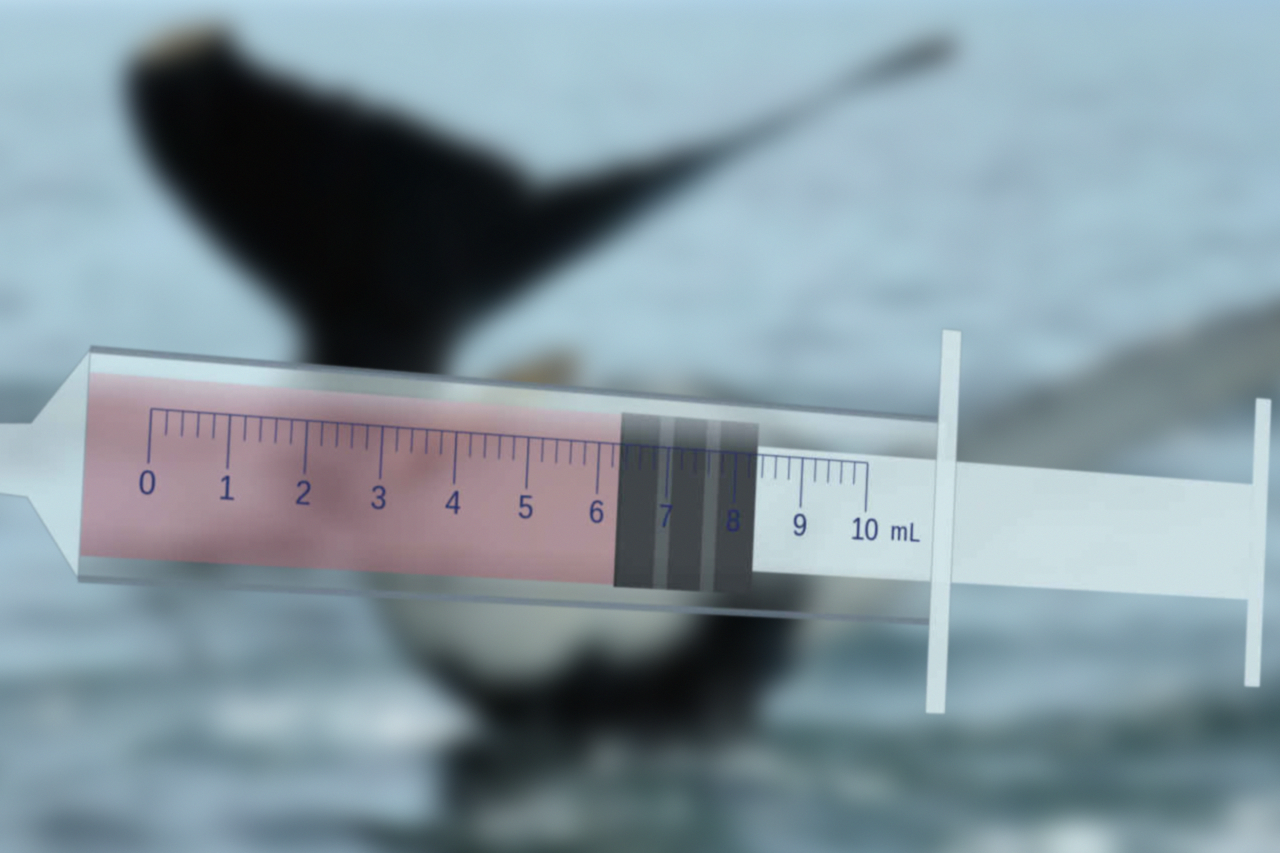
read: 6.3 mL
